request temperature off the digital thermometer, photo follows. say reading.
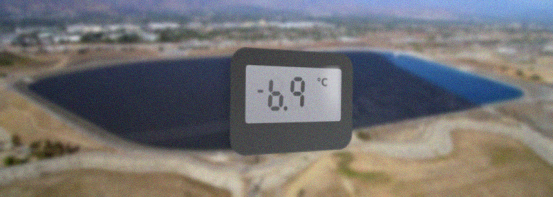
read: -6.9 °C
